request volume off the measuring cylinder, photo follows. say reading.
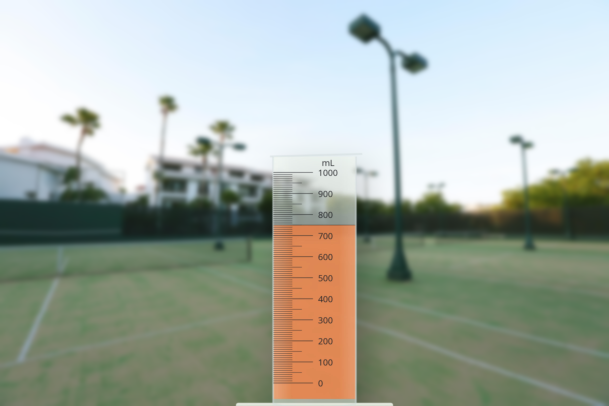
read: 750 mL
